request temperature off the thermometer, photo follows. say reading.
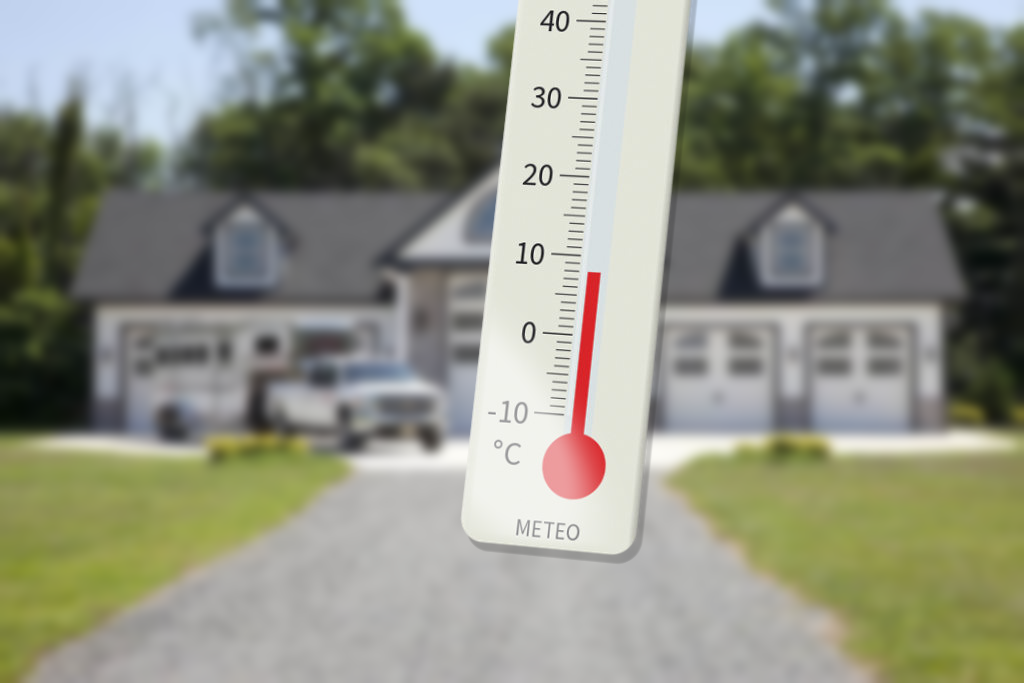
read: 8 °C
